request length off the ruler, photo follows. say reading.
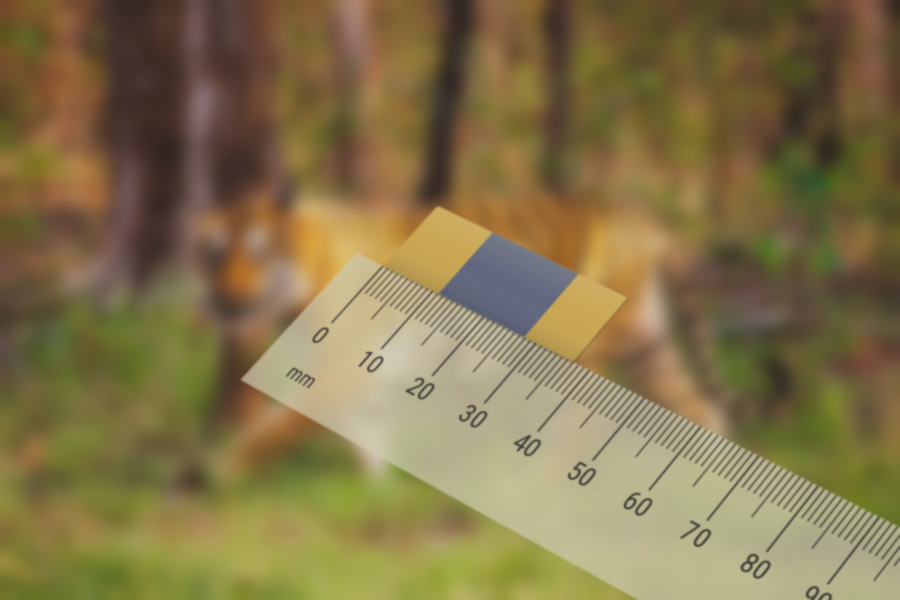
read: 37 mm
